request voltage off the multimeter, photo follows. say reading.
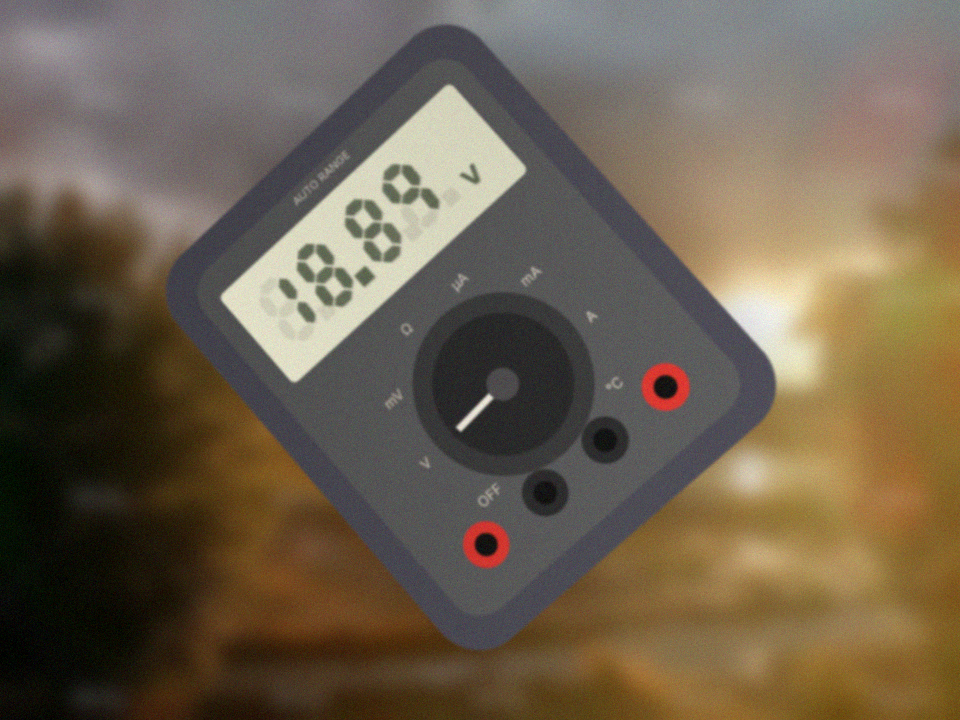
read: 18.89 V
